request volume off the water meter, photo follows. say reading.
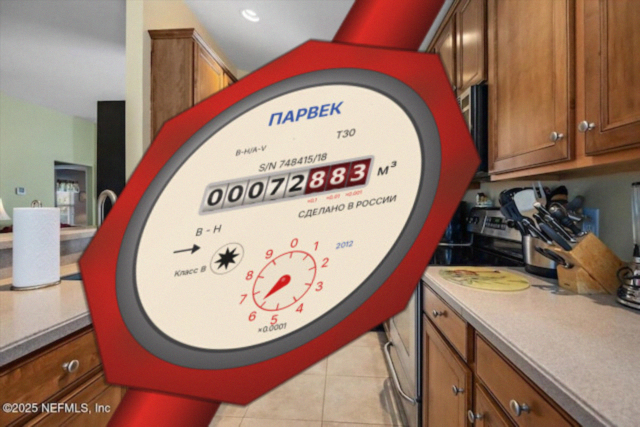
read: 72.8836 m³
